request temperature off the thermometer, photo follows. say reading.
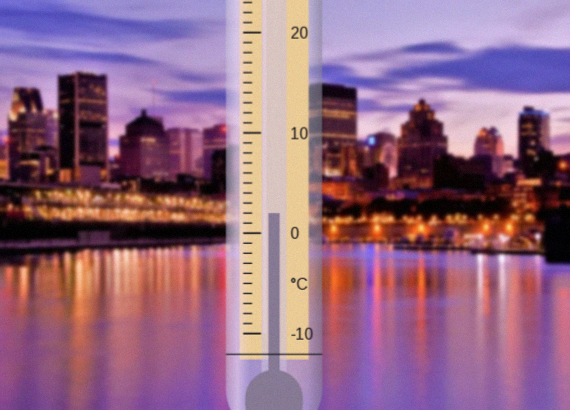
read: 2 °C
